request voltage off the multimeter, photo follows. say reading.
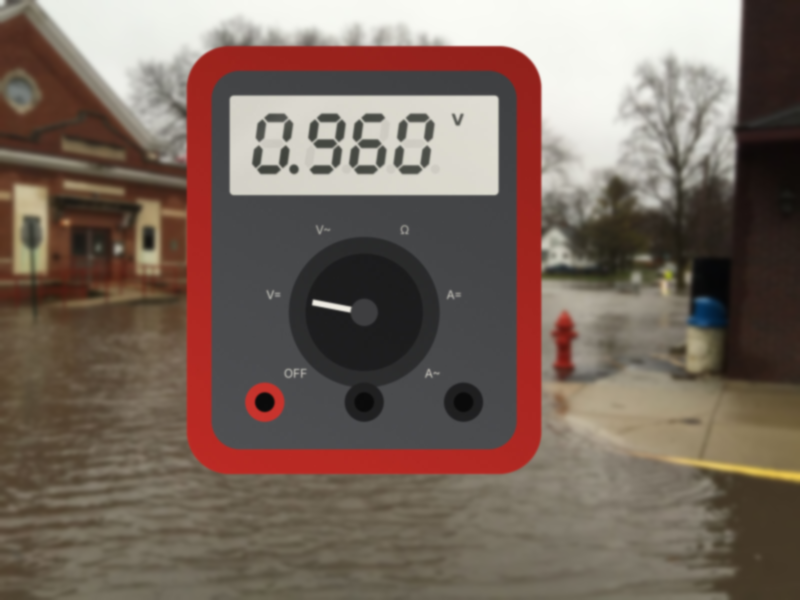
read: 0.960 V
